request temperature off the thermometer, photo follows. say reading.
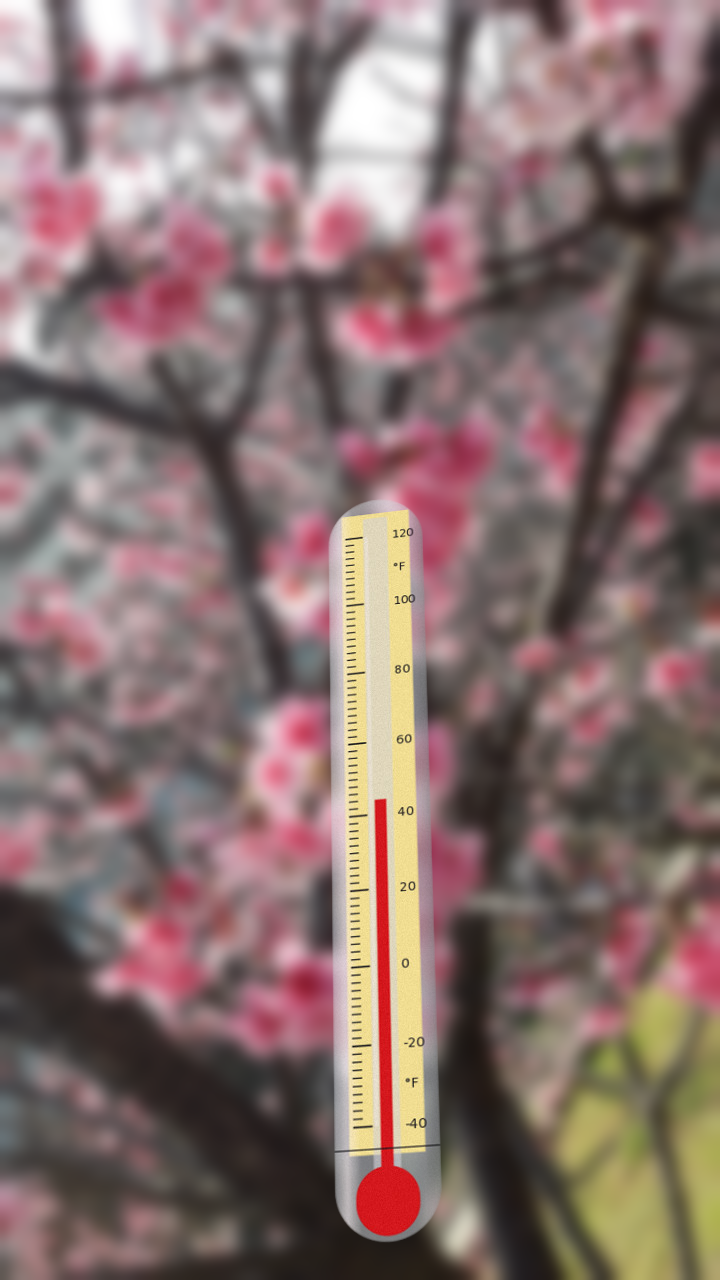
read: 44 °F
